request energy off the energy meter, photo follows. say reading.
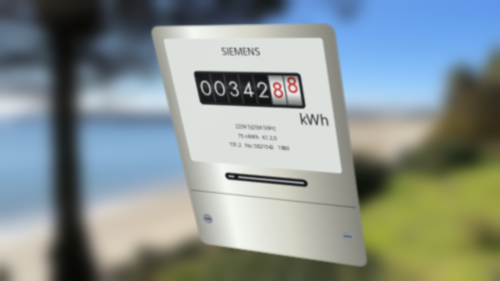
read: 342.88 kWh
